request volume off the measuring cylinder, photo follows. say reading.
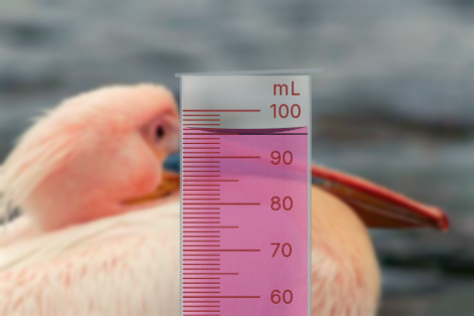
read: 95 mL
